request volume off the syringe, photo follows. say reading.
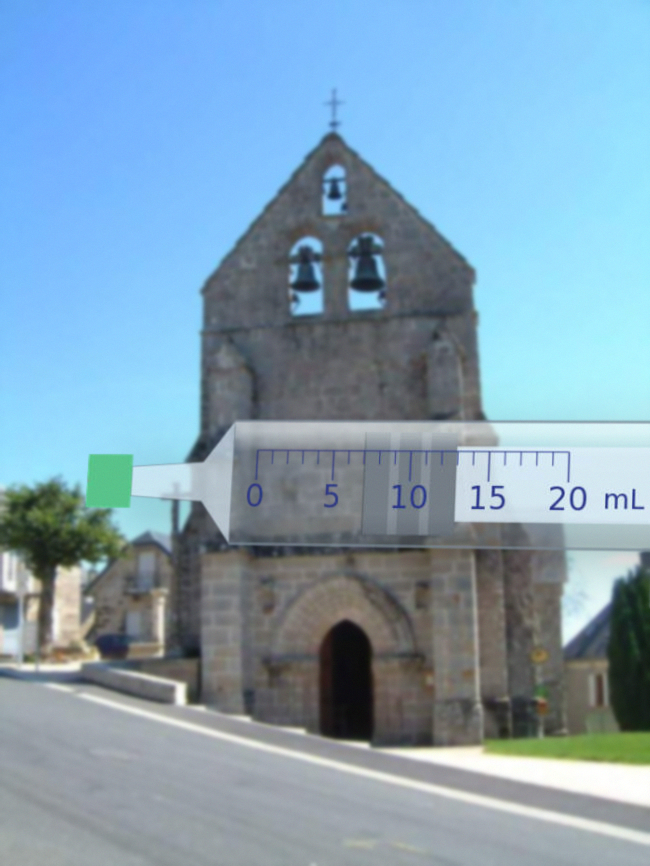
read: 7 mL
